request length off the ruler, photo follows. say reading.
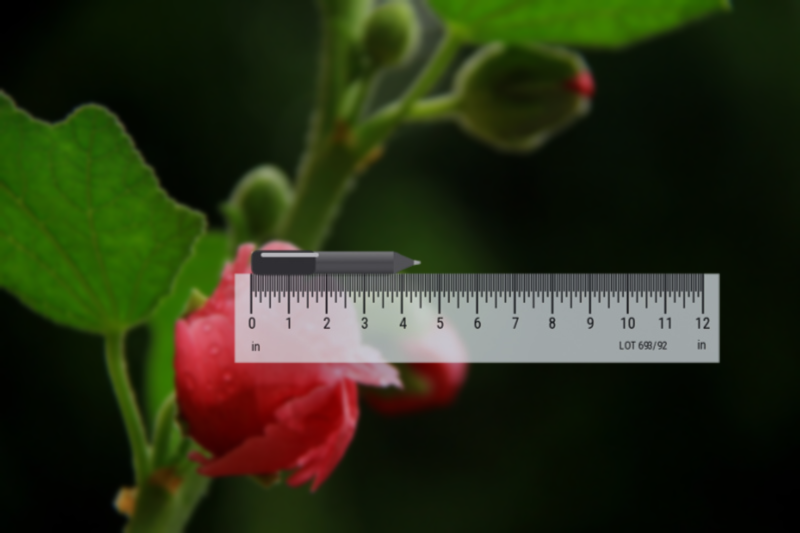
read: 4.5 in
